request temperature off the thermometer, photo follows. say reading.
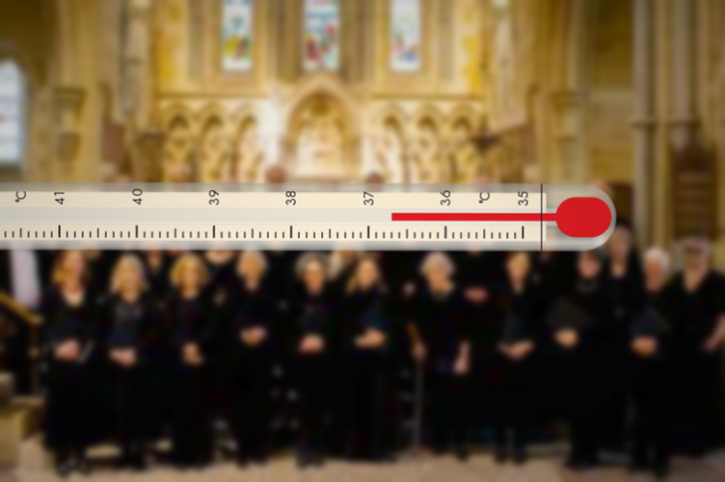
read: 36.7 °C
